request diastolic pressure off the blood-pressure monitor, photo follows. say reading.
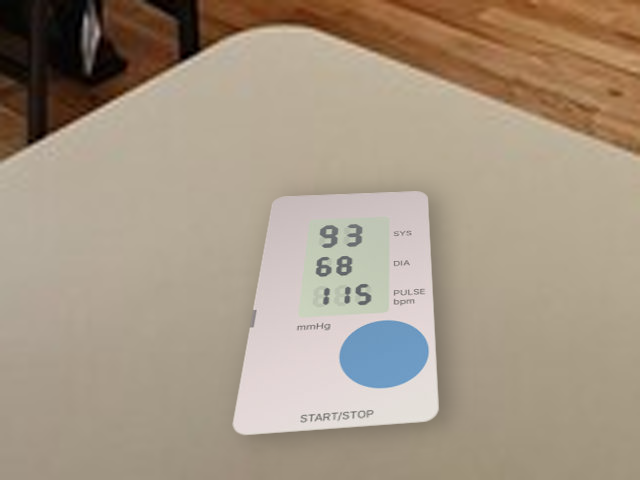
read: 68 mmHg
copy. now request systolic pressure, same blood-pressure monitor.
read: 93 mmHg
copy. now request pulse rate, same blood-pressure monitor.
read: 115 bpm
